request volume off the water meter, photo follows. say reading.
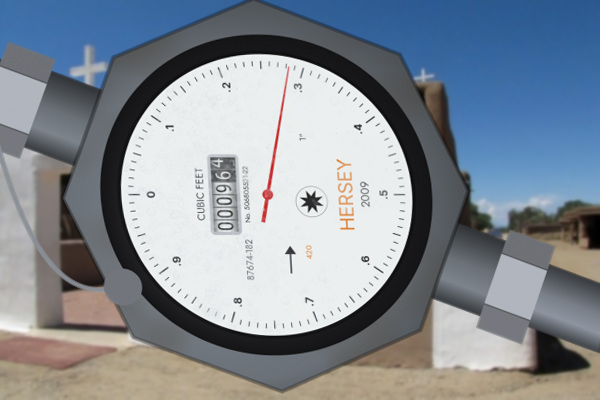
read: 964.28 ft³
